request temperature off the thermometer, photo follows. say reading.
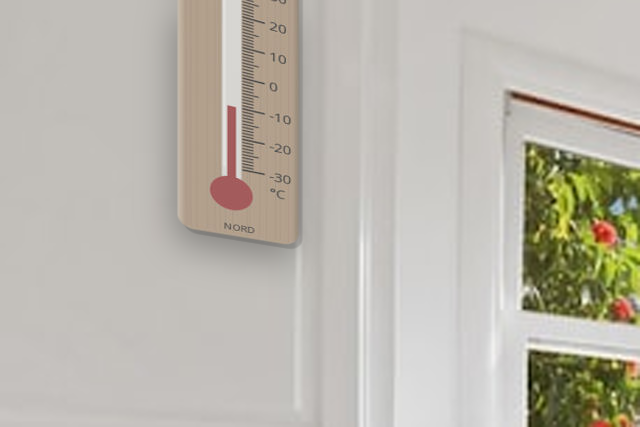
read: -10 °C
